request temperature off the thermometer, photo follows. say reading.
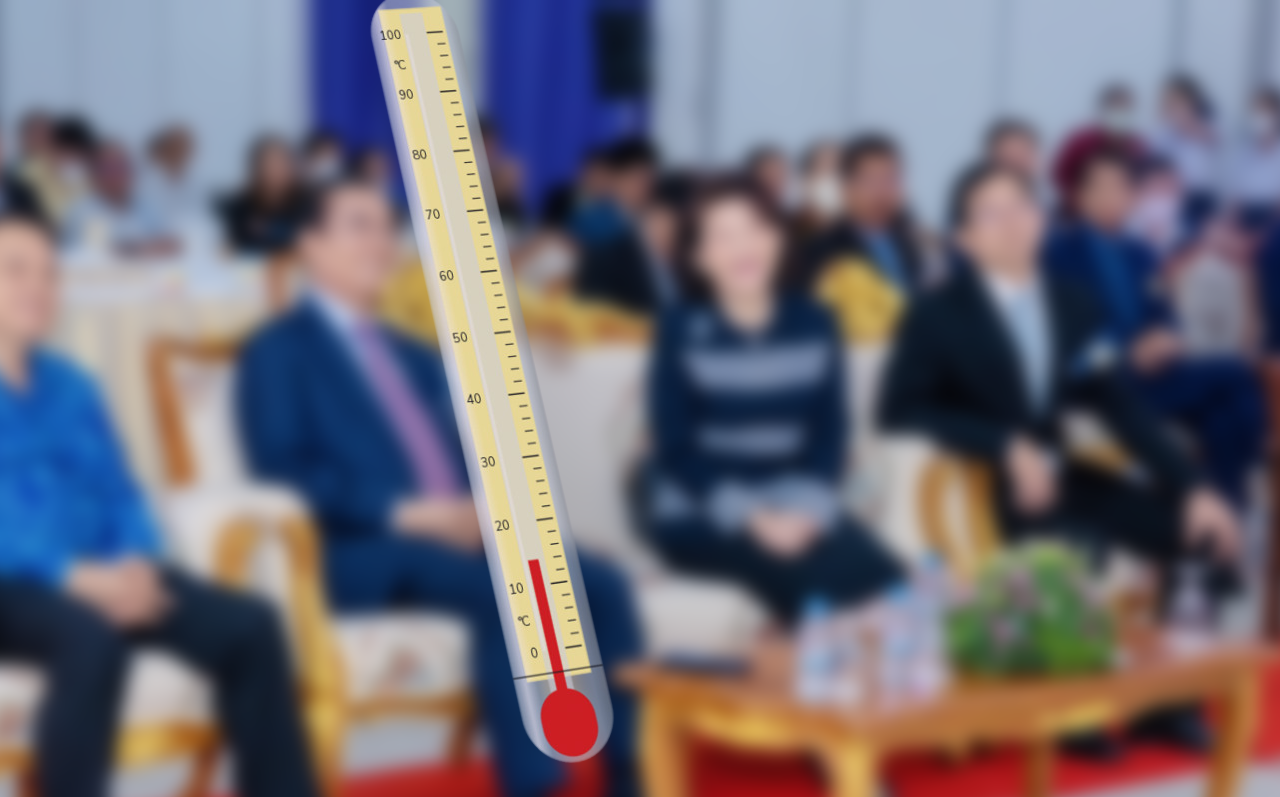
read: 14 °C
